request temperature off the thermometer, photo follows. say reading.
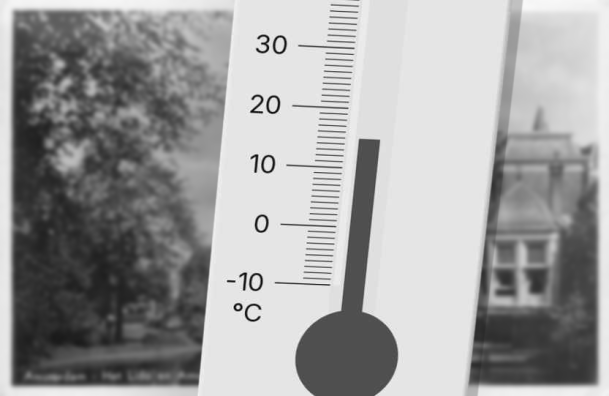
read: 15 °C
